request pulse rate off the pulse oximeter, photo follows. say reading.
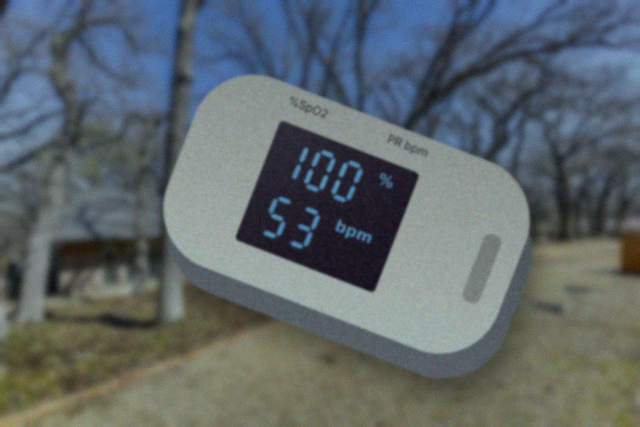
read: 53 bpm
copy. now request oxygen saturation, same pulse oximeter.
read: 100 %
